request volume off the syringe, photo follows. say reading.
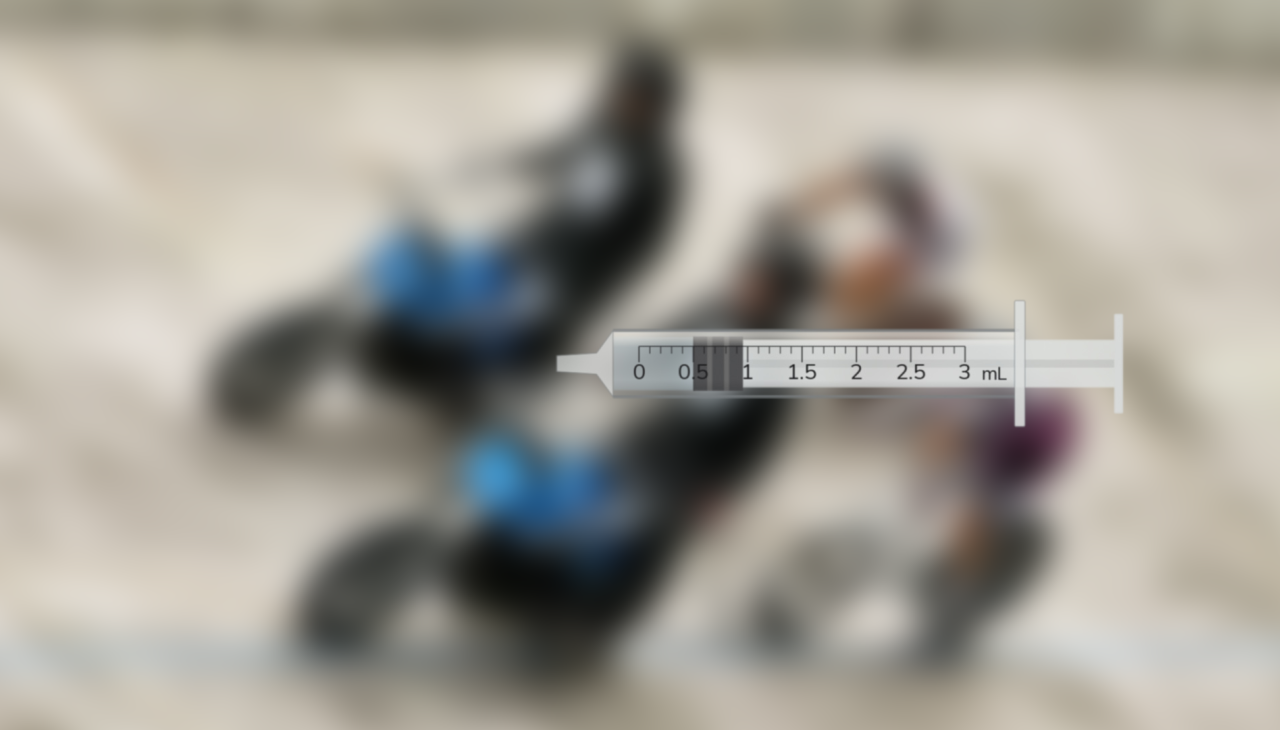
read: 0.5 mL
